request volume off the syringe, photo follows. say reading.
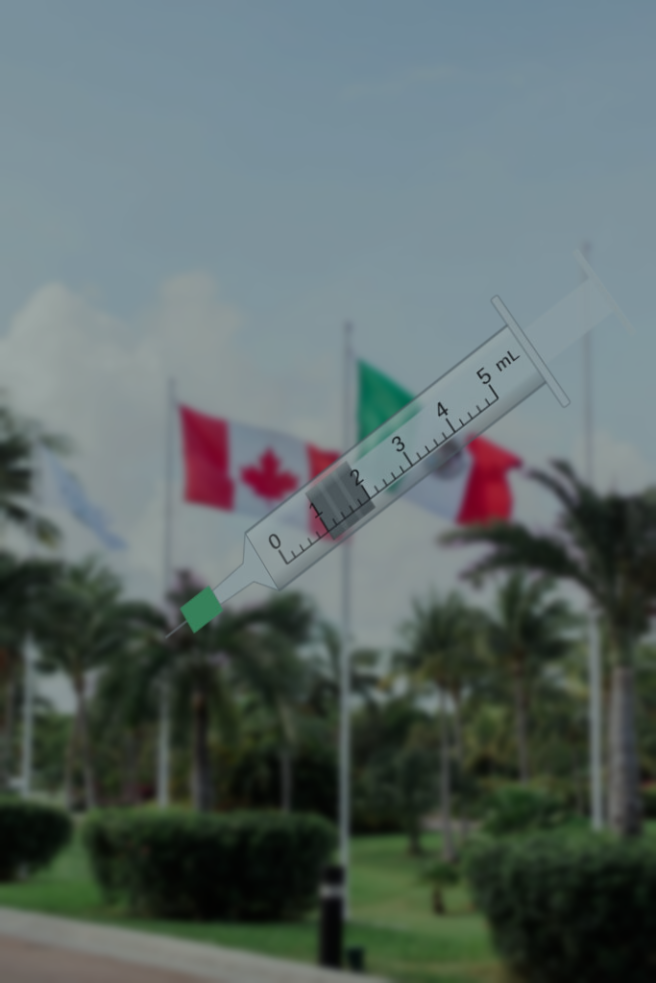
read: 1 mL
